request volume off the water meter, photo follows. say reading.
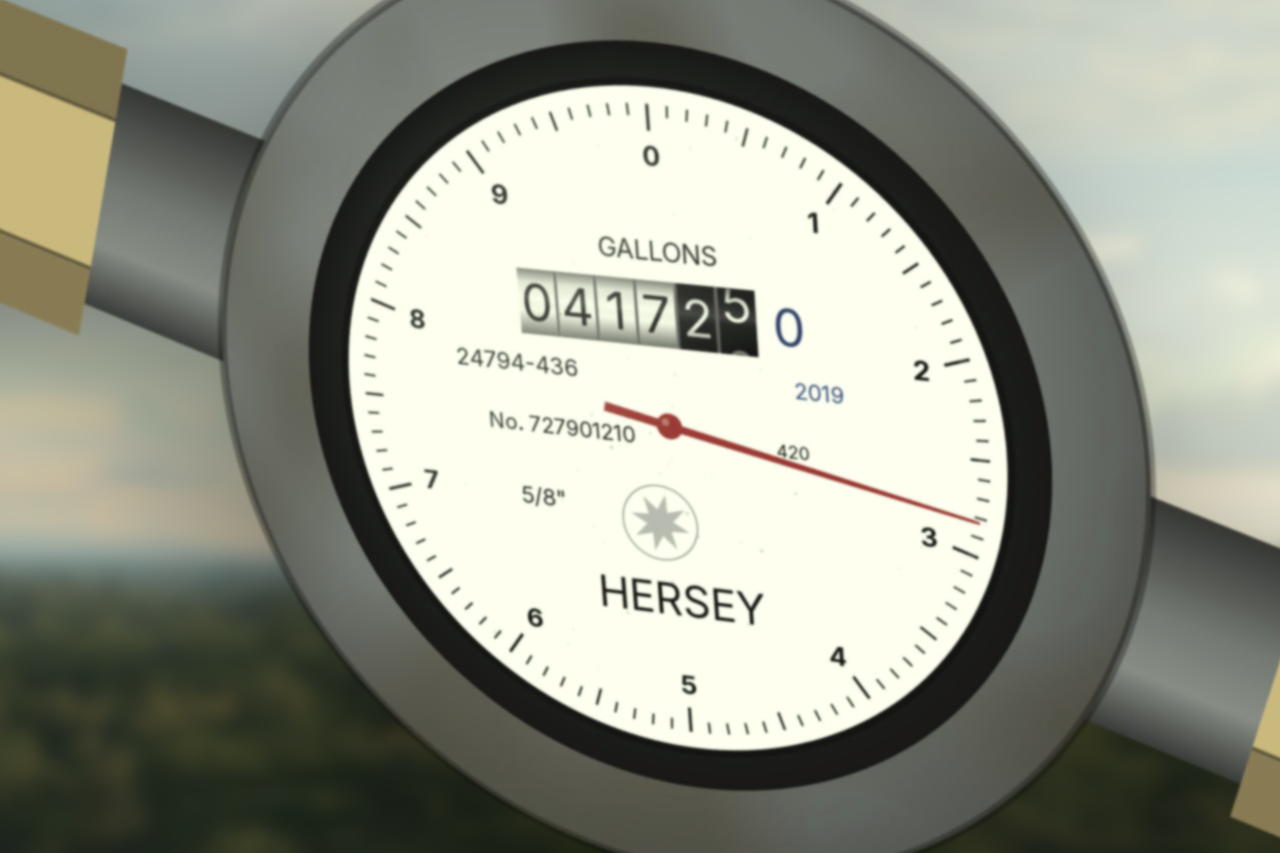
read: 417252.8 gal
